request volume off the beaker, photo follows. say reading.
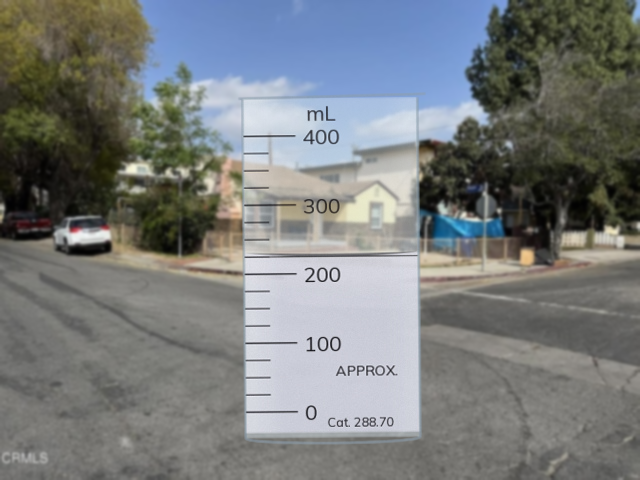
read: 225 mL
